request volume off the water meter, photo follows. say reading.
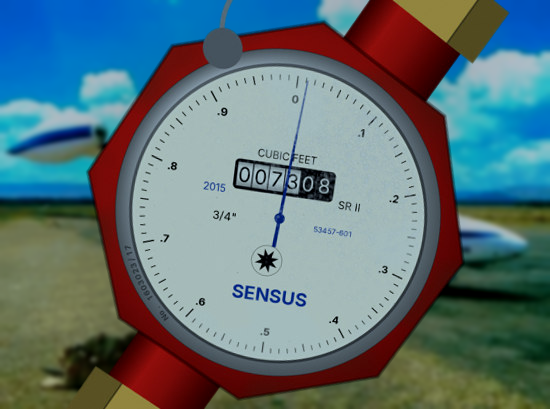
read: 7308.01 ft³
